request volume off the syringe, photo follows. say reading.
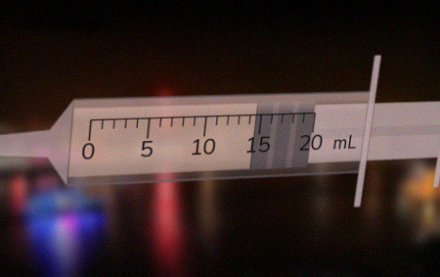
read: 14.5 mL
